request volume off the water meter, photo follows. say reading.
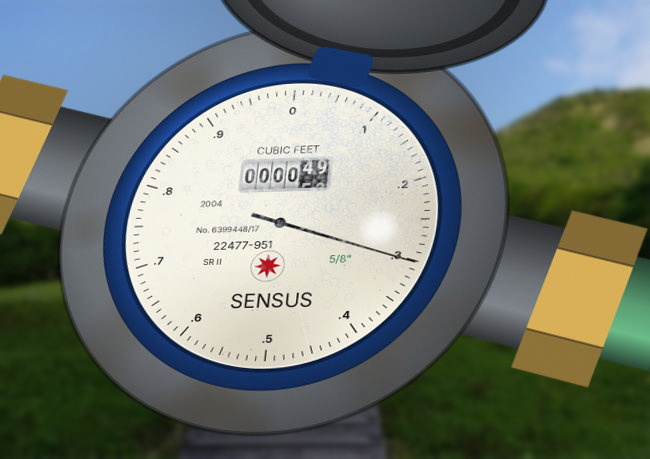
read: 49.30 ft³
